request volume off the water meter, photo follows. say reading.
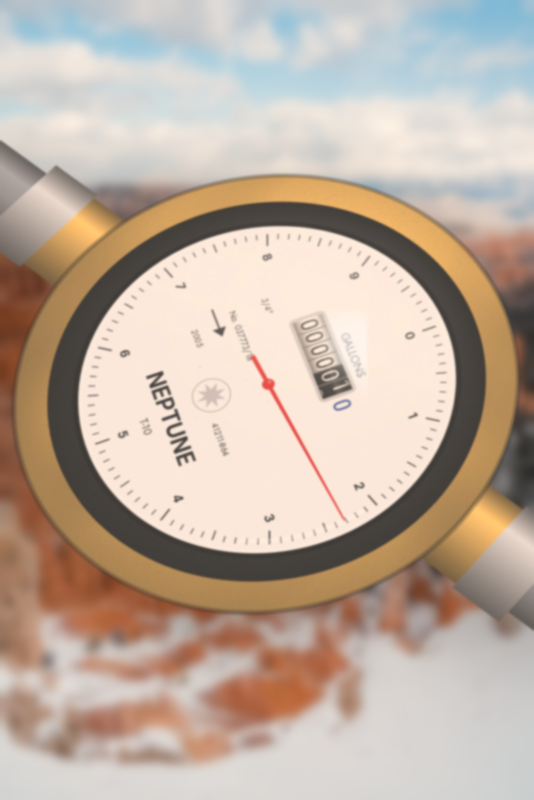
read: 12.3 gal
